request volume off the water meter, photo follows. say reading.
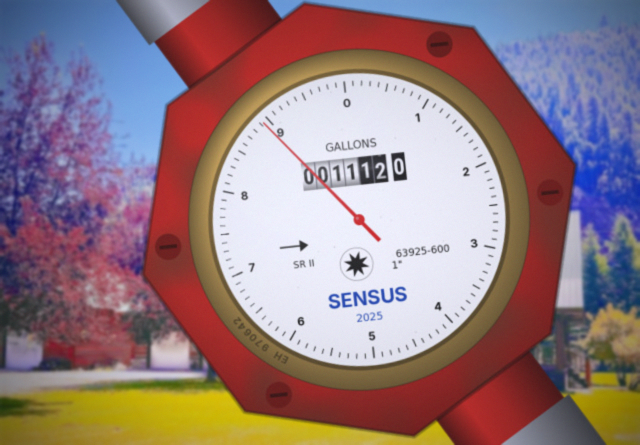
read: 11118.9 gal
